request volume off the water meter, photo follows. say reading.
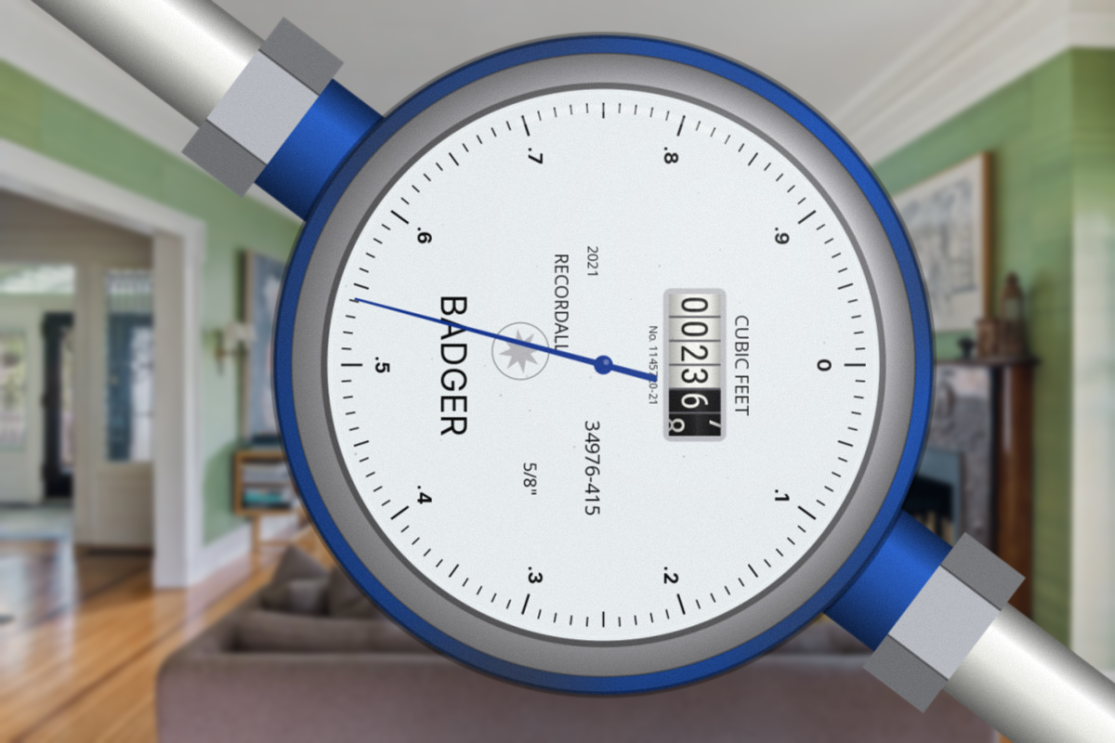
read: 2367.54 ft³
